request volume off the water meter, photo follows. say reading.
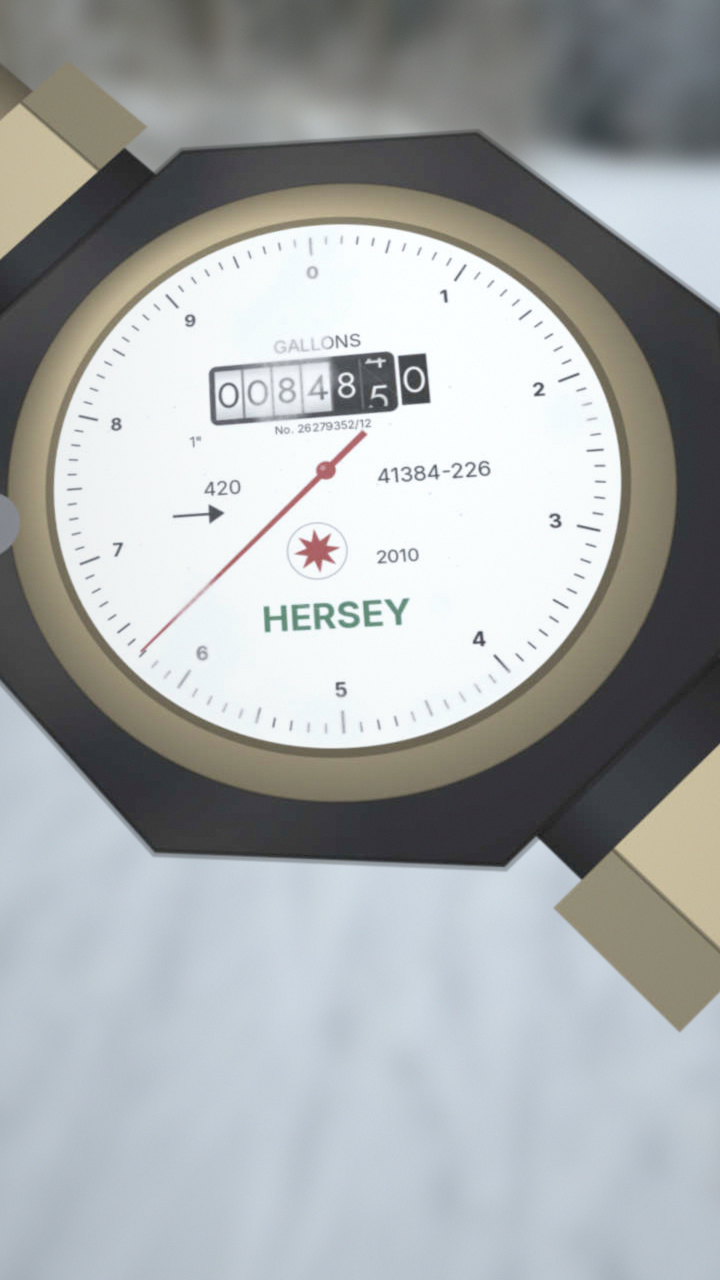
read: 84846.3 gal
